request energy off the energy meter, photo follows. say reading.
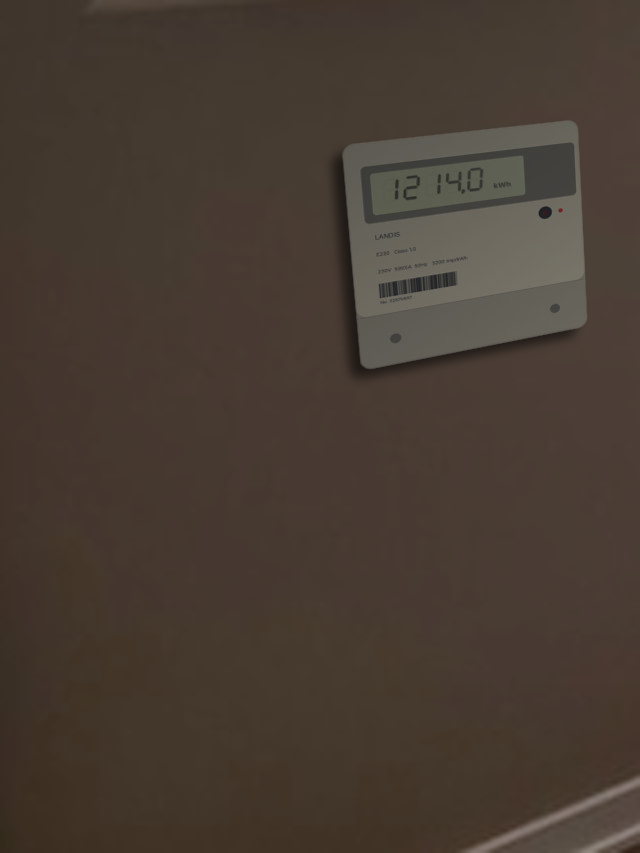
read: 1214.0 kWh
